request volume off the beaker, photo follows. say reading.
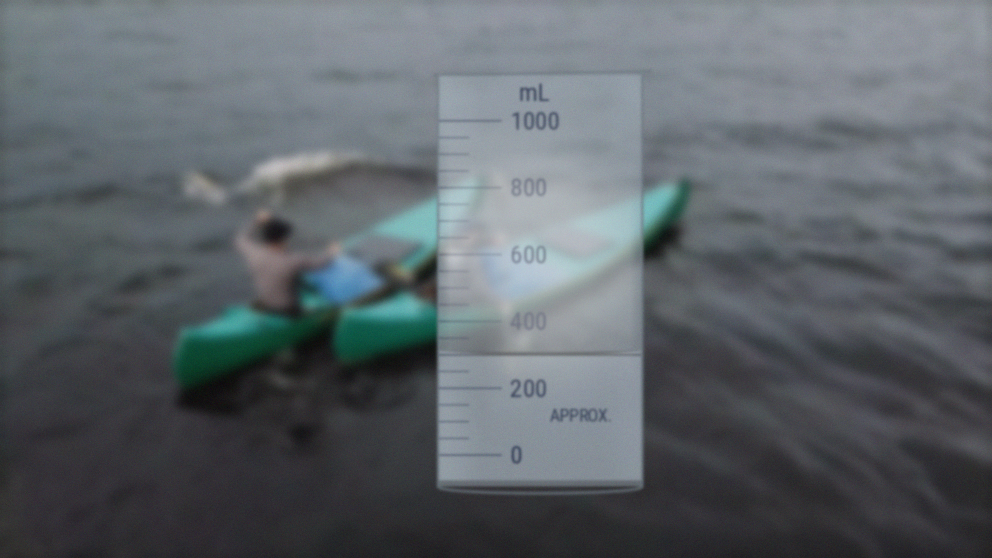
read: 300 mL
